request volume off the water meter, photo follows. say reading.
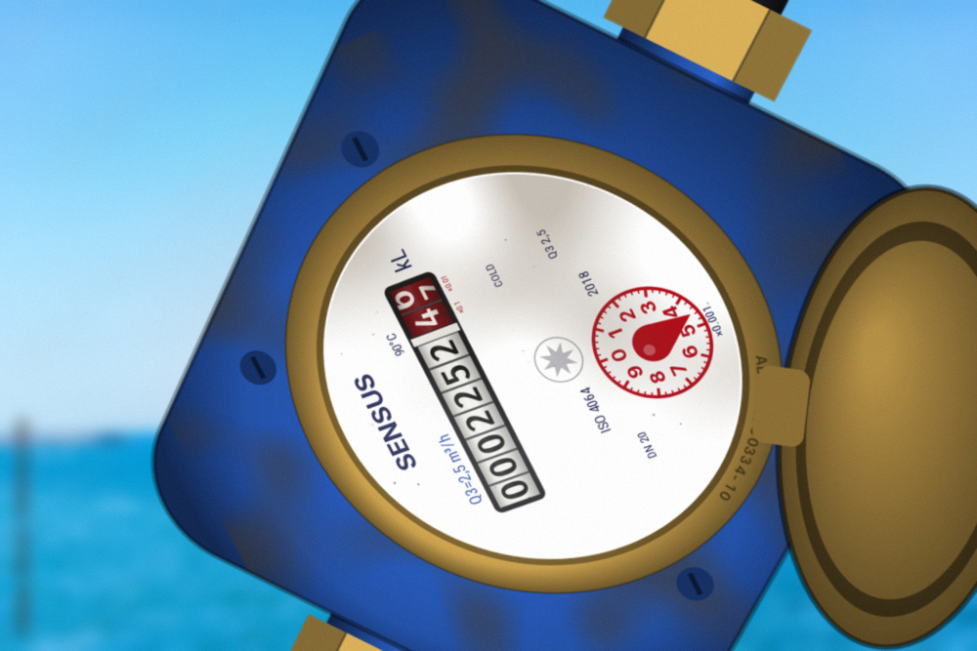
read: 2252.464 kL
